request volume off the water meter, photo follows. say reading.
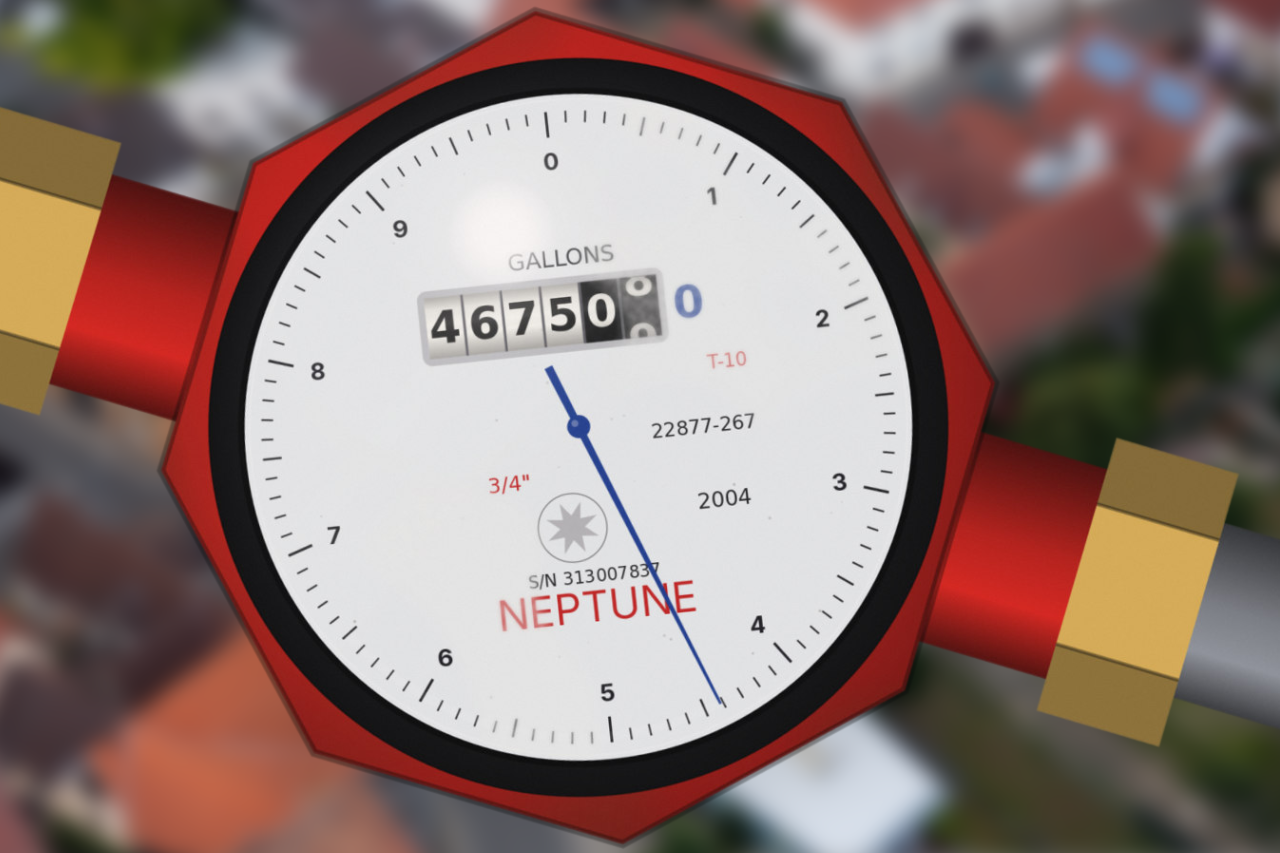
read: 4675084.4 gal
